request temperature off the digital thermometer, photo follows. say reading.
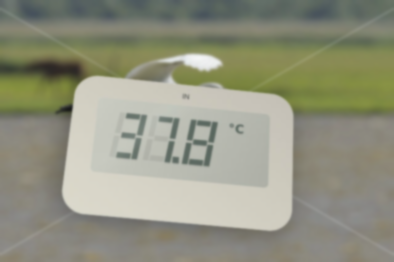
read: 37.8 °C
